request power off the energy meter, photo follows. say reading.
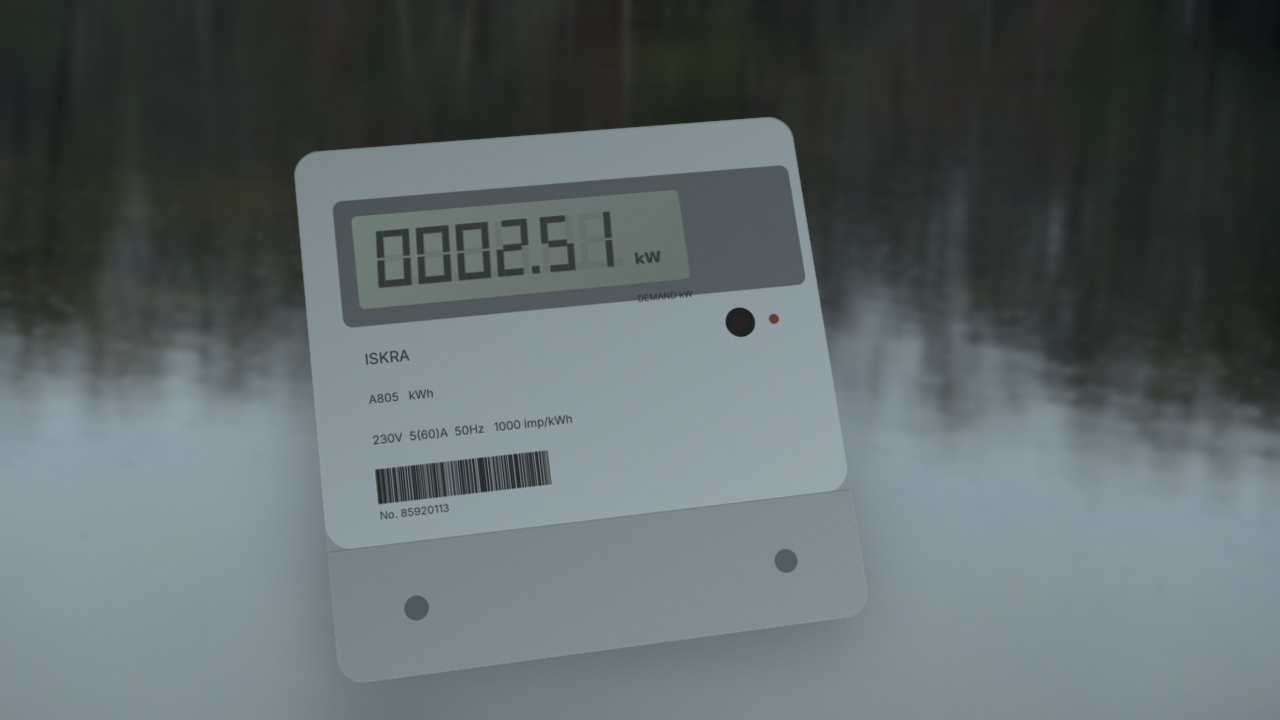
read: 2.51 kW
